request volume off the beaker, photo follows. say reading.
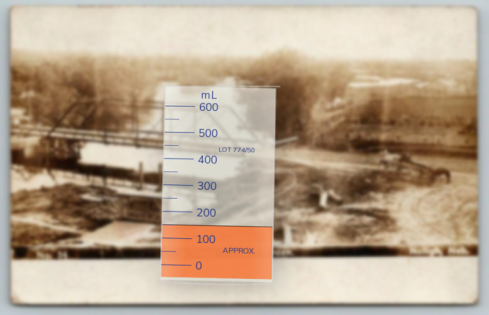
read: 150 mL
